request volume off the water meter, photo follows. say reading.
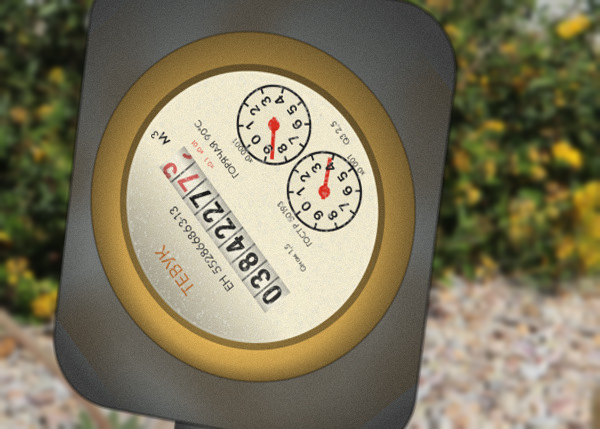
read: 384227.7538 m³
